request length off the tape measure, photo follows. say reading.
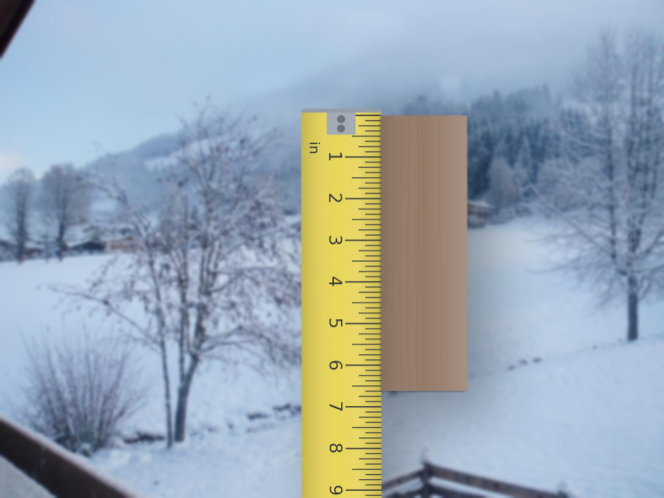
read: 6.625 in
